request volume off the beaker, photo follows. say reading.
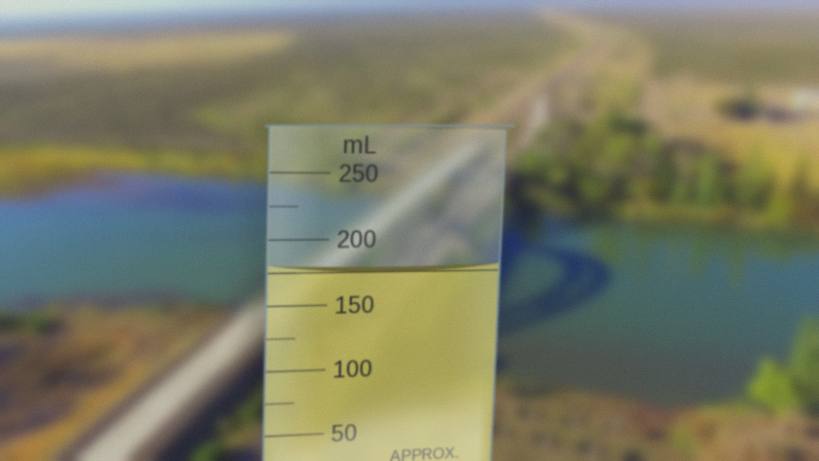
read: 175 mL
